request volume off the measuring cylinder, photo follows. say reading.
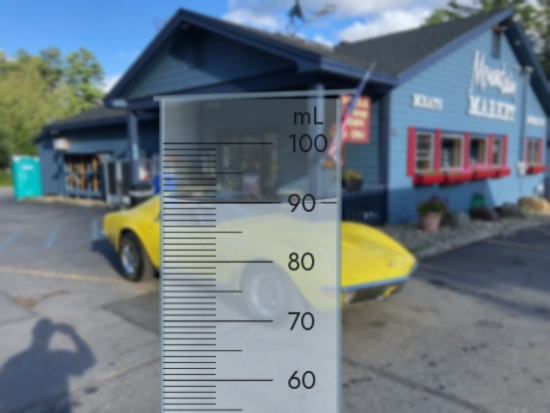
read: 90 mL
